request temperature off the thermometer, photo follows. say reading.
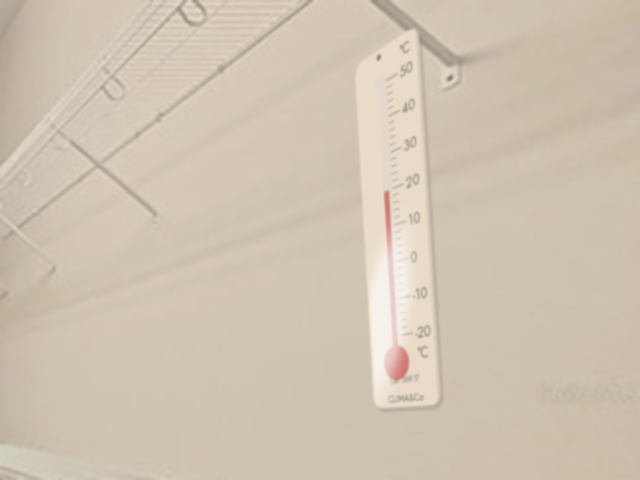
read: 20 °C
